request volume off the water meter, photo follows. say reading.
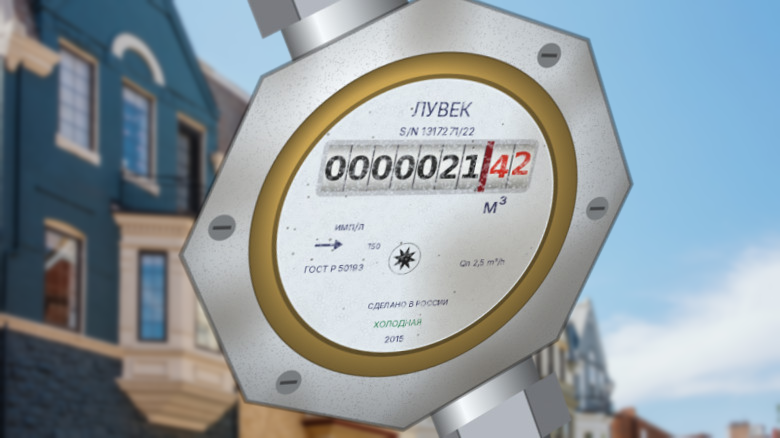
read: 21.42 m³
